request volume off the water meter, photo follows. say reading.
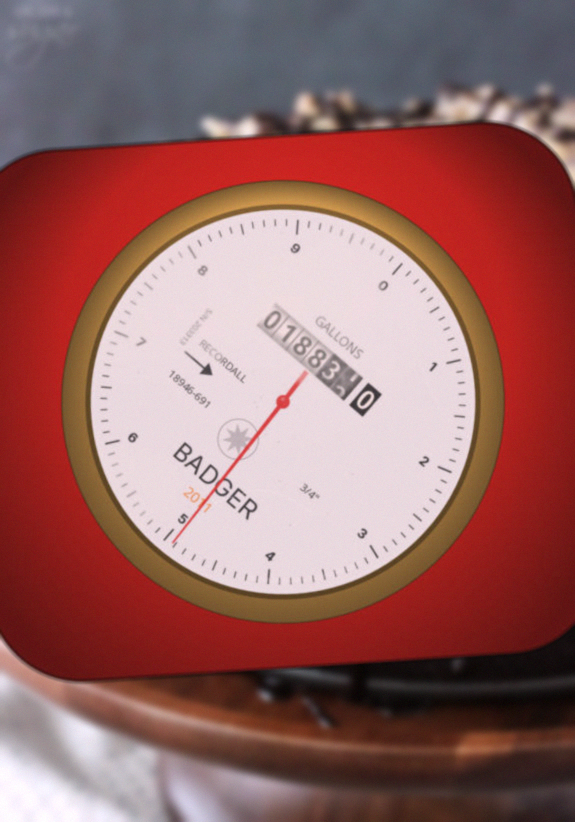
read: 188314.9 gal
